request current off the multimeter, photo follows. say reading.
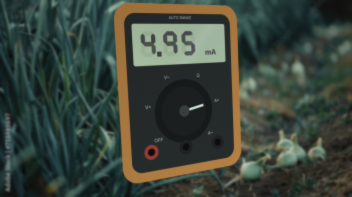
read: 4.95 mA
